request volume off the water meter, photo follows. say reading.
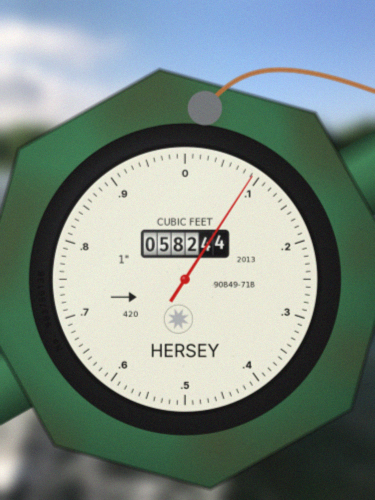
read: 58244.09 ft³
